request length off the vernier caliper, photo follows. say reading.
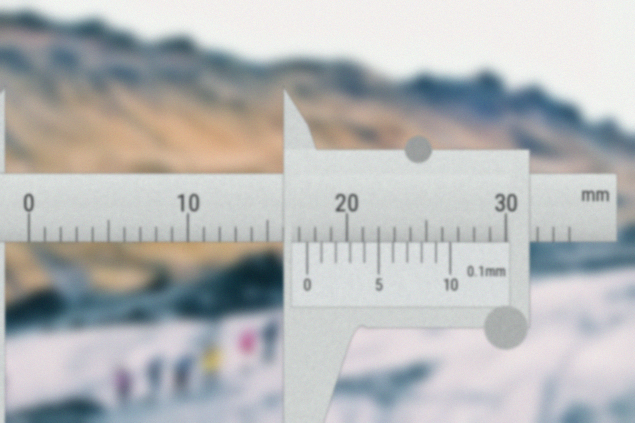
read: 17.5 mm
